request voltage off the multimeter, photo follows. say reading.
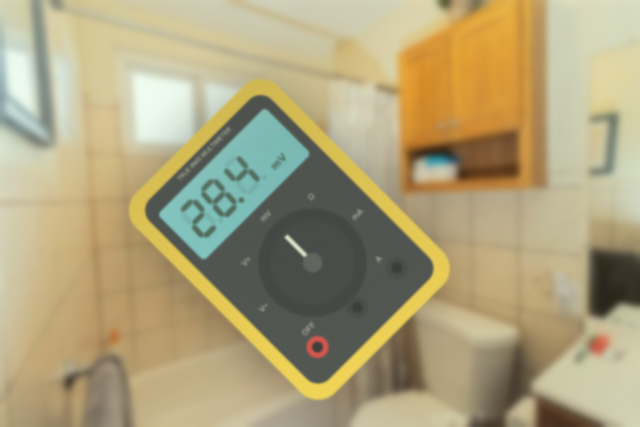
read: 28.4 mV
